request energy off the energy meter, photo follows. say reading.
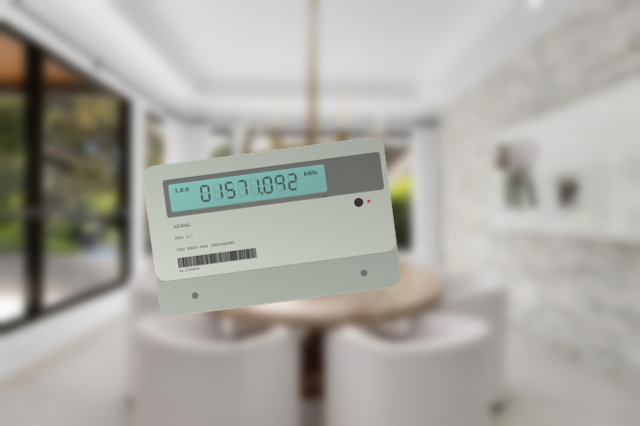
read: 1571.092 kWh
